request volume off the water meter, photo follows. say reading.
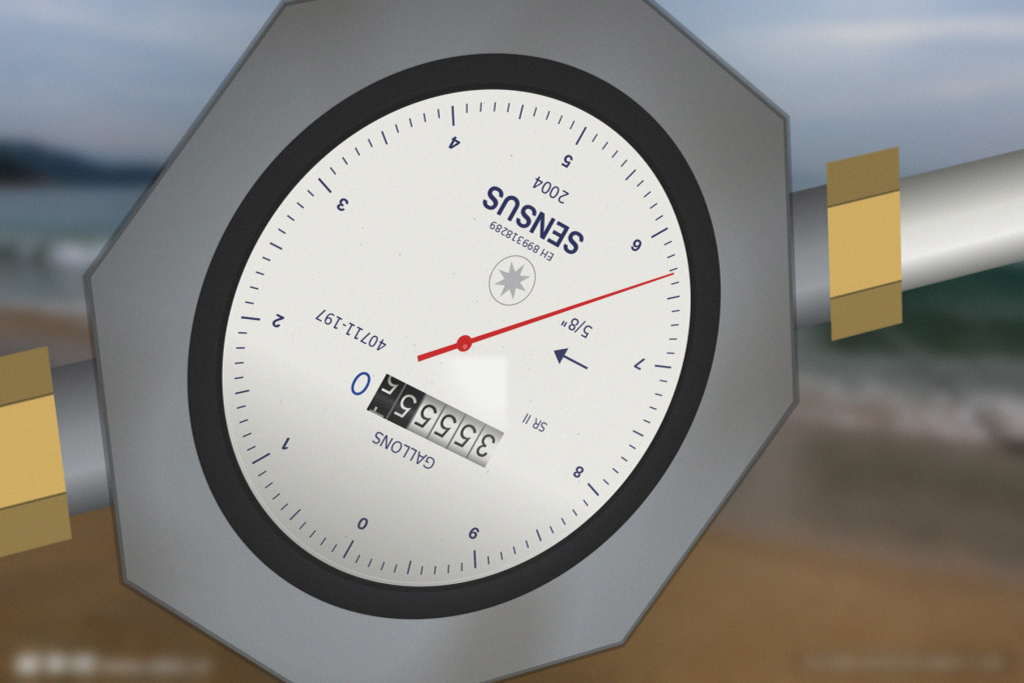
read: 3555546.3 gal
